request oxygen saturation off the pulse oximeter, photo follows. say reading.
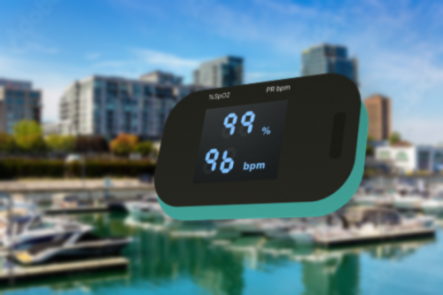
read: 99 %
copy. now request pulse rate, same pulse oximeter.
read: 96 bpm
